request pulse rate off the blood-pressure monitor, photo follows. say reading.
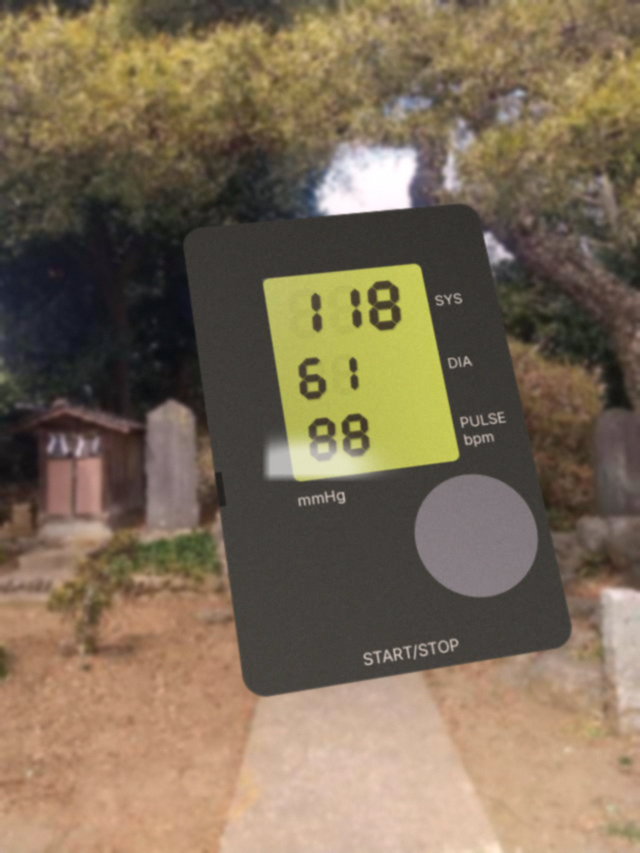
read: 88 bpm
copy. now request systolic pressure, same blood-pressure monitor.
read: 118 mmHg
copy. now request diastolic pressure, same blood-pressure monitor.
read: 61 mmHg
